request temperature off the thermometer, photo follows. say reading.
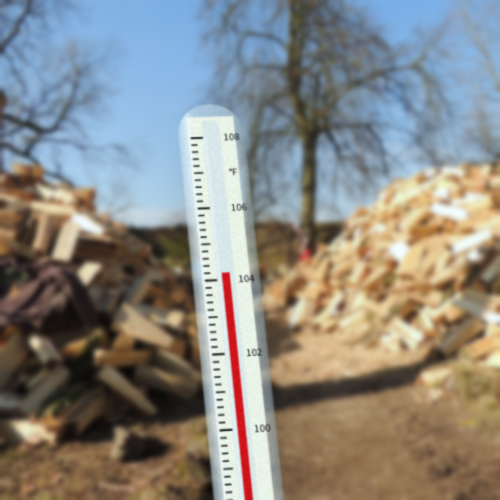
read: 104.2 °F
